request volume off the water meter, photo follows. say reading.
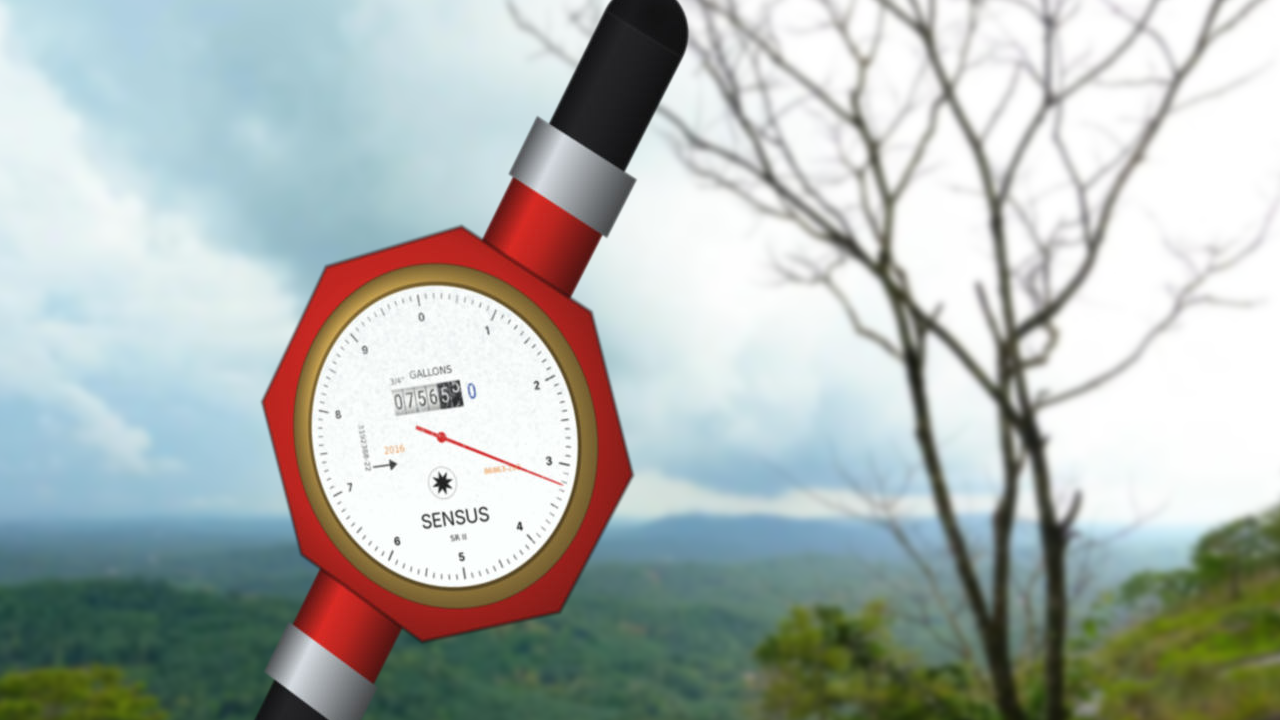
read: 756553.2 gal
